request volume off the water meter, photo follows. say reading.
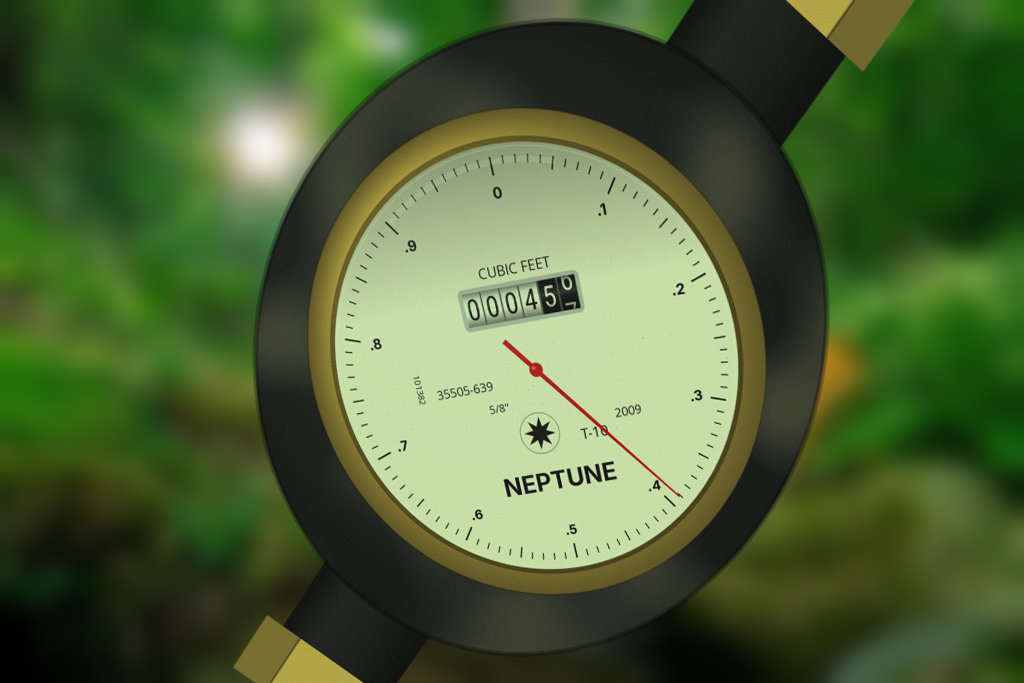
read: 456.39 ft³
